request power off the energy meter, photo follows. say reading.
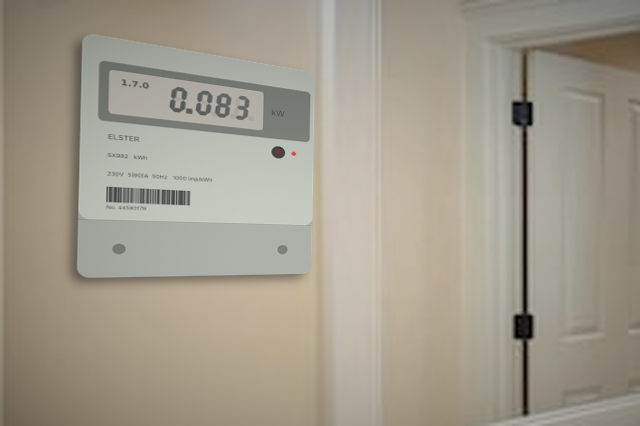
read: 0.083 kW
